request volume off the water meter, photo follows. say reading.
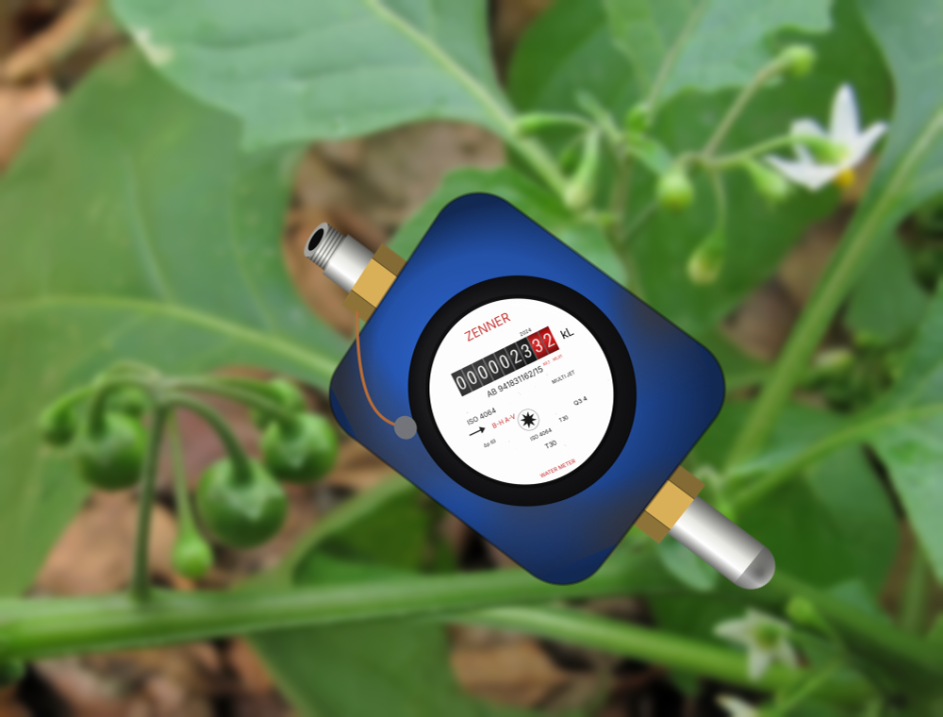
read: 23.32 kL
